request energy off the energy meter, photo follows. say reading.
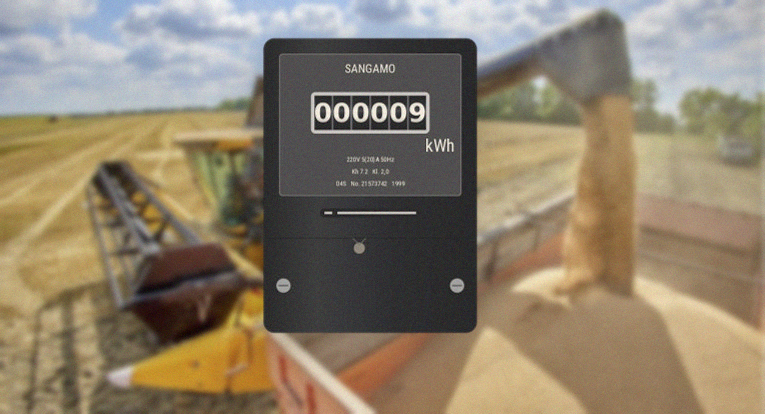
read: 9 kWh
